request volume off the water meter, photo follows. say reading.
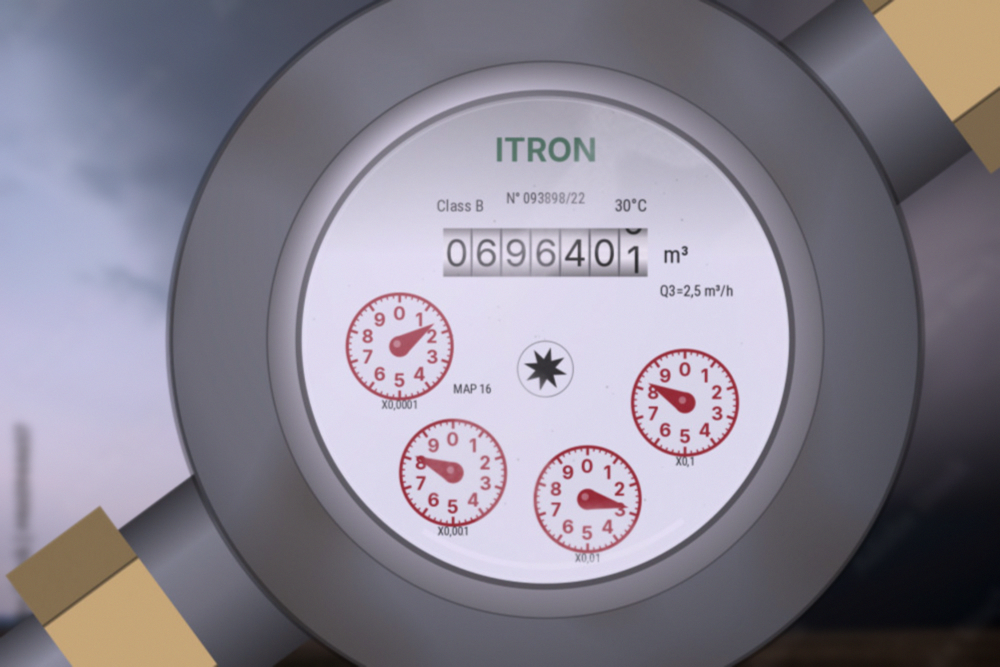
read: 696400.8281 m³
